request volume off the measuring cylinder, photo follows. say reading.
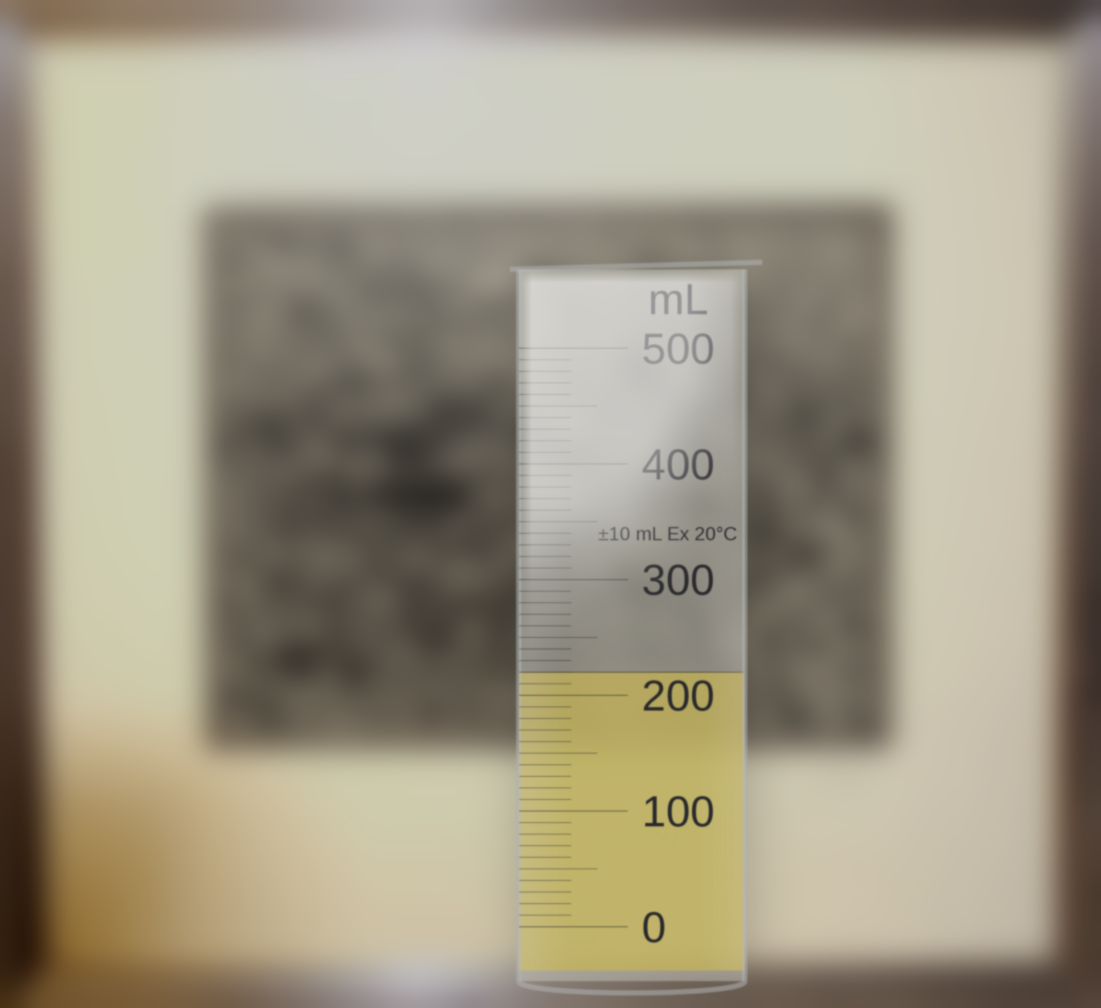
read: 220 mL
